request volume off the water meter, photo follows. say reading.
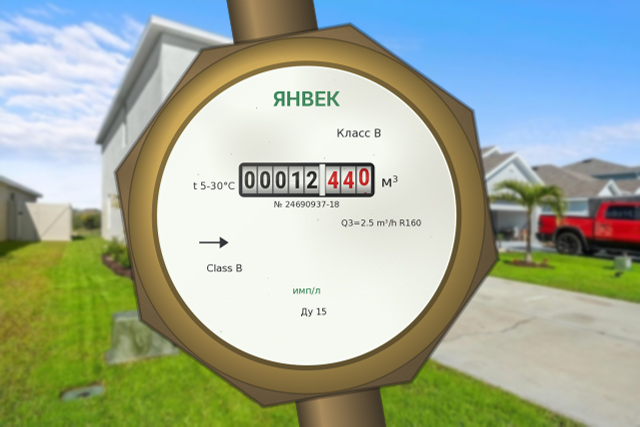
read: 12.440 m³
